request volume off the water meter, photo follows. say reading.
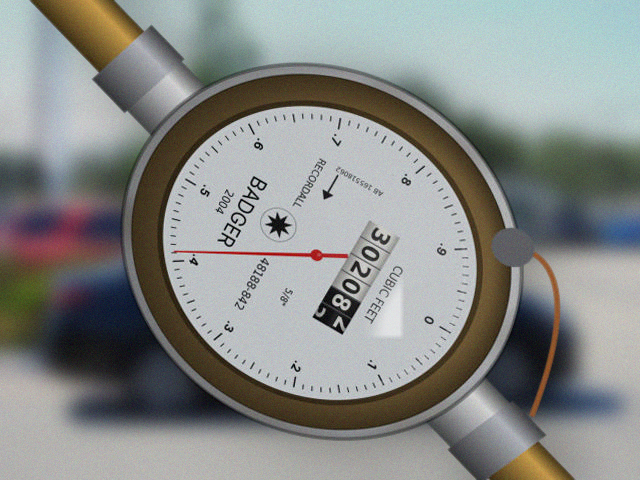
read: 302082.41 ft³
